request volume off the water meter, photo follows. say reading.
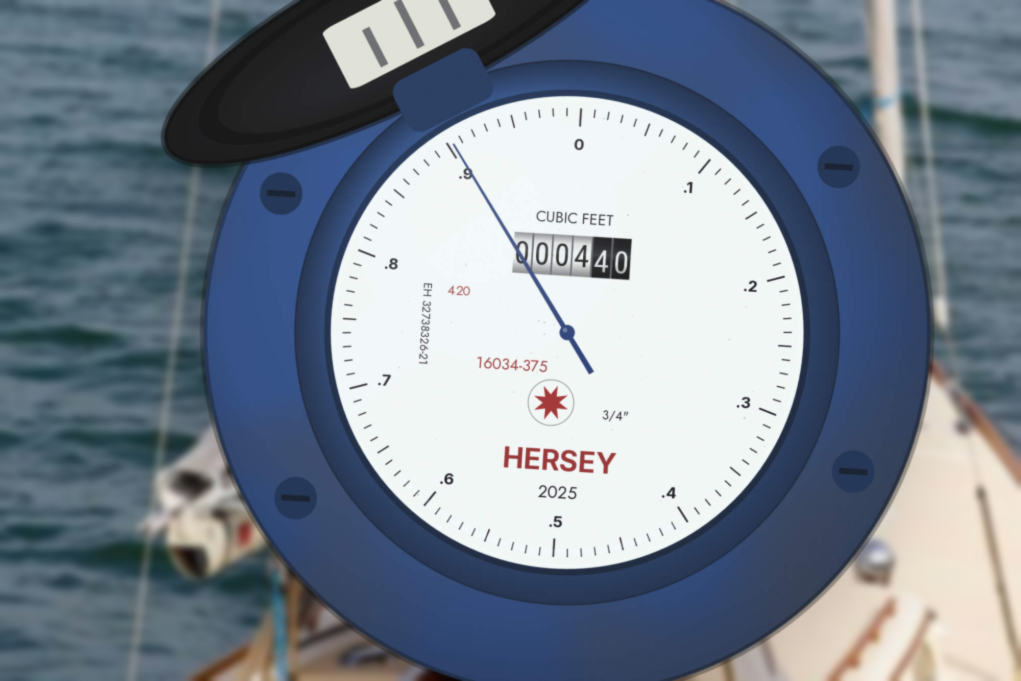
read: 439.90 ft³
